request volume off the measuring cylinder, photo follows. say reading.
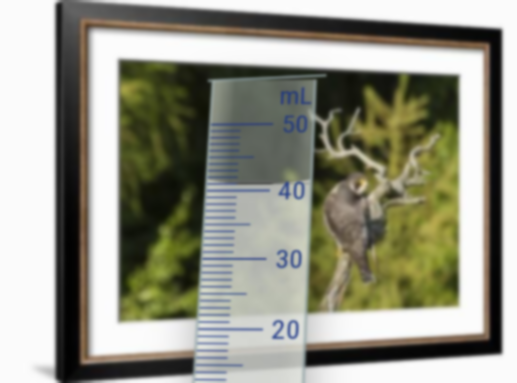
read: 41 mL
